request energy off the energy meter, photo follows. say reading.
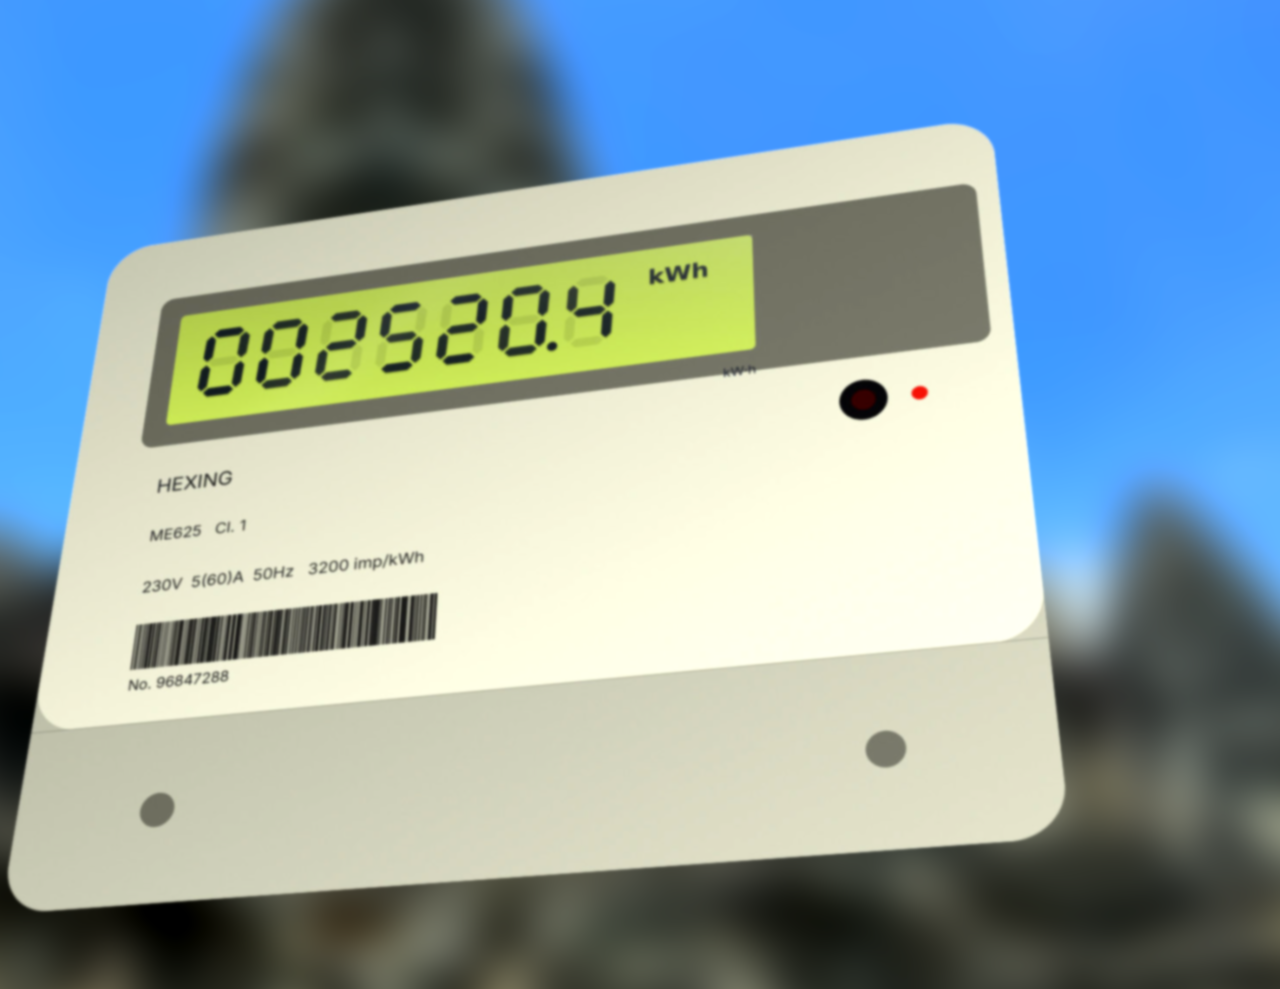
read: 2520.4 kWh
